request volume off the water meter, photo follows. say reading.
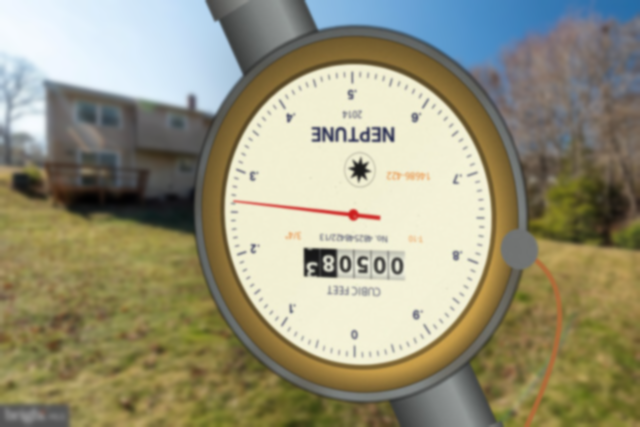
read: 5083.26 ft³
